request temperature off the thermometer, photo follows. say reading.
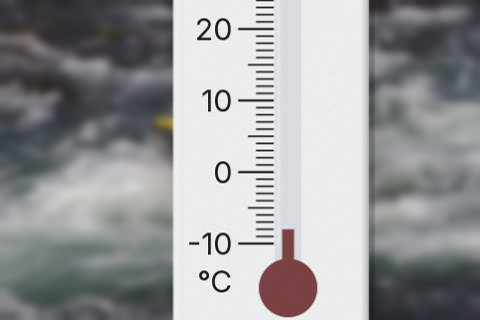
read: -8 °C
